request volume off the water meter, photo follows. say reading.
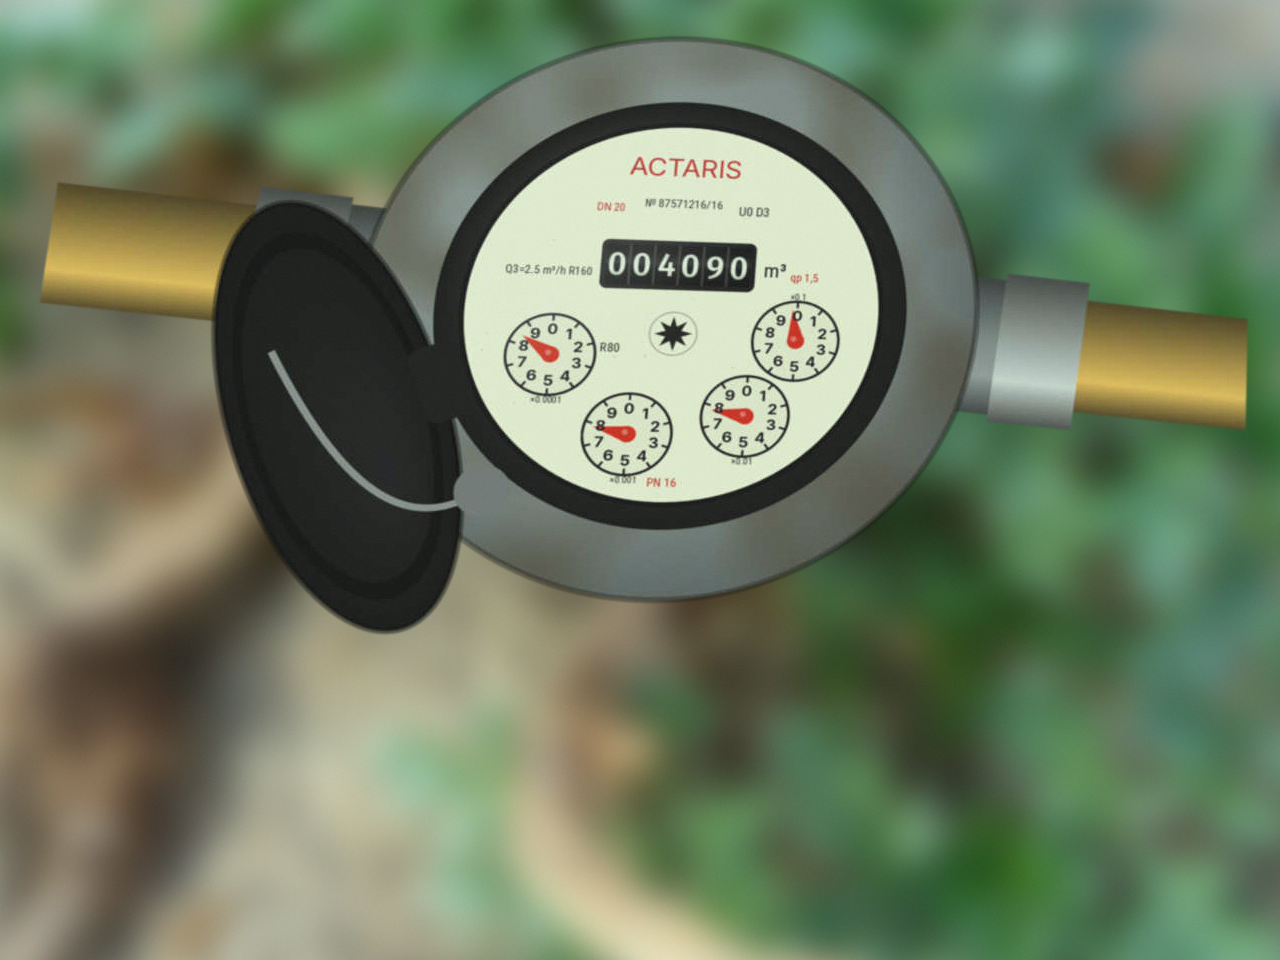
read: 4089.9778 m³
